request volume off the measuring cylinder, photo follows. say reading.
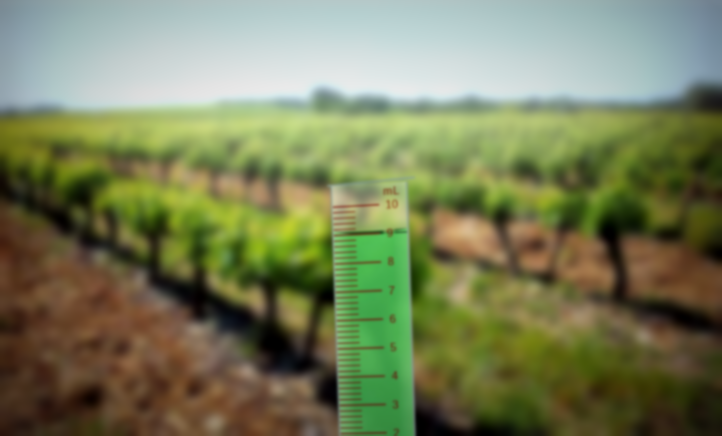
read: 9 mL
